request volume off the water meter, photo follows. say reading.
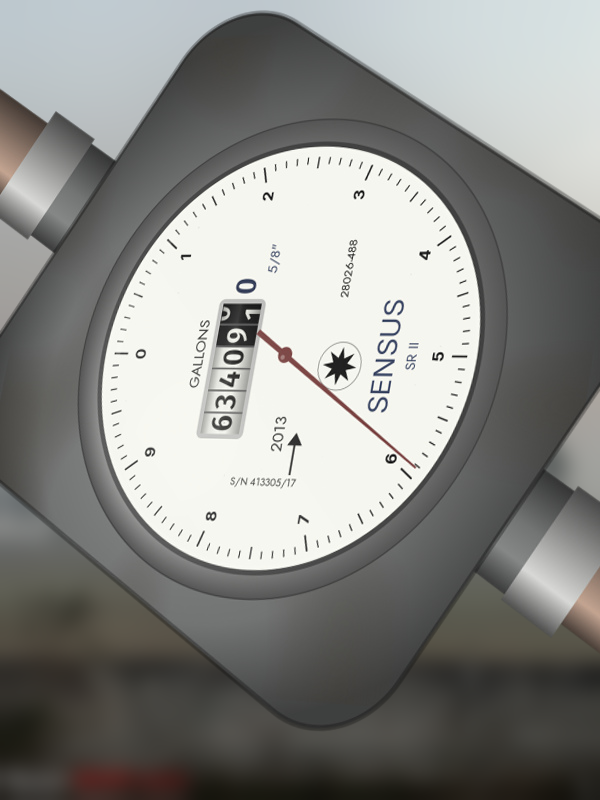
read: 6340905.9 gal
